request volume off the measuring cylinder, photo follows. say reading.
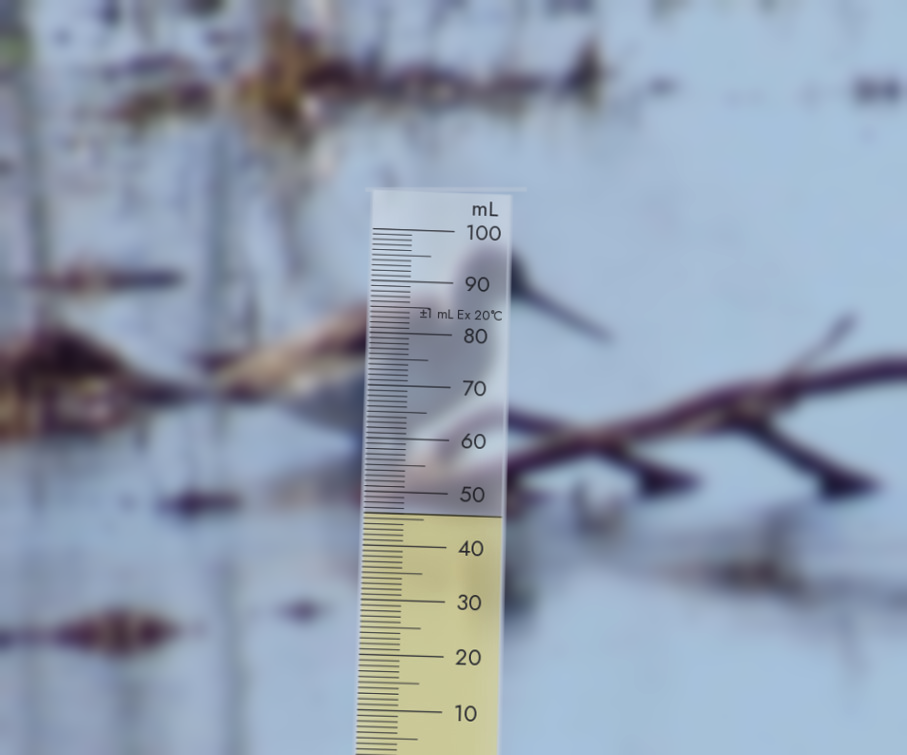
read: 46 mL
